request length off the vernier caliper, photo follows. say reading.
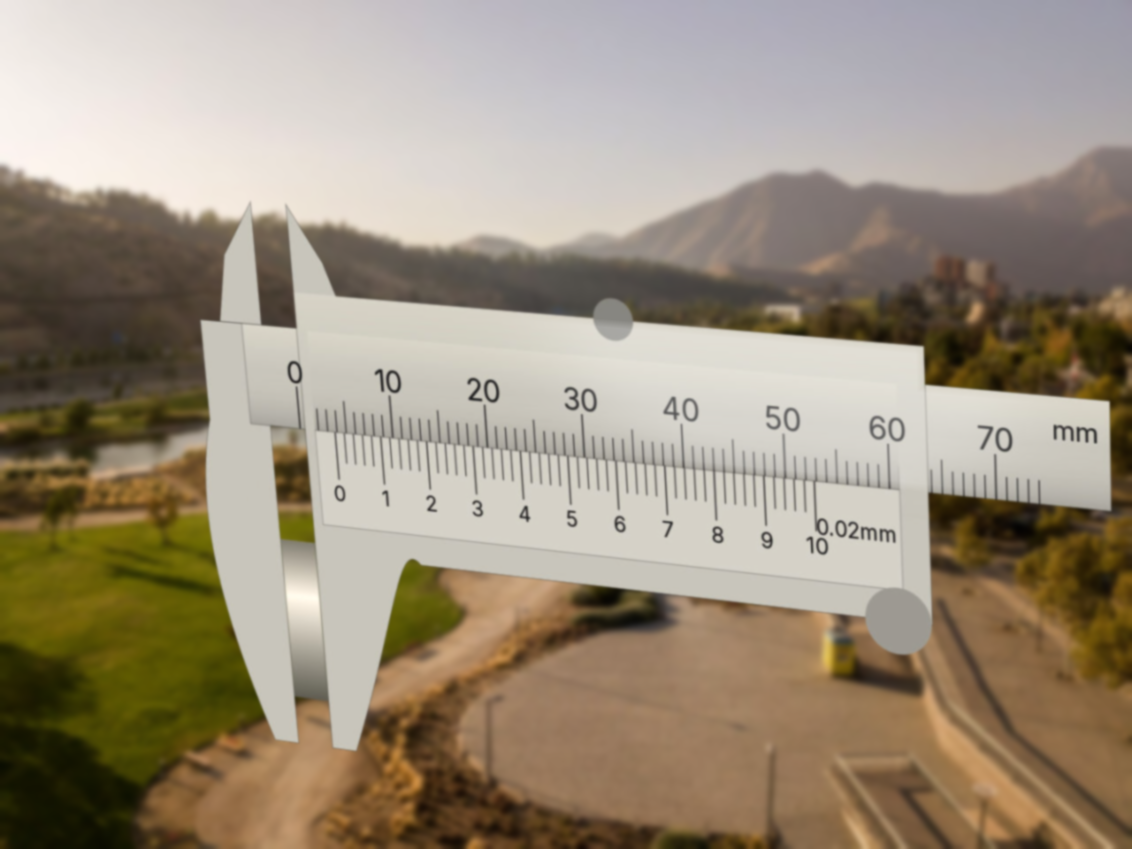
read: 3.8 mm
